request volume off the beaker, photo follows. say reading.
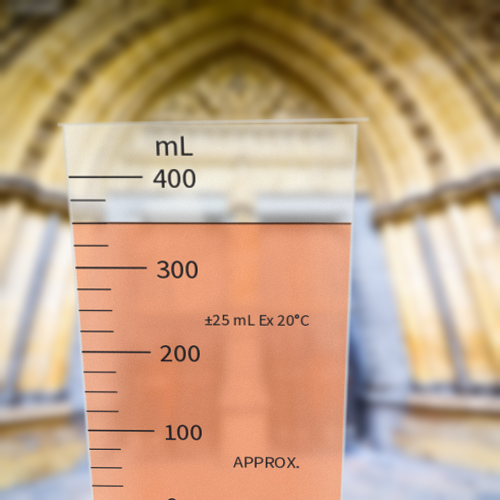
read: 350 mL
